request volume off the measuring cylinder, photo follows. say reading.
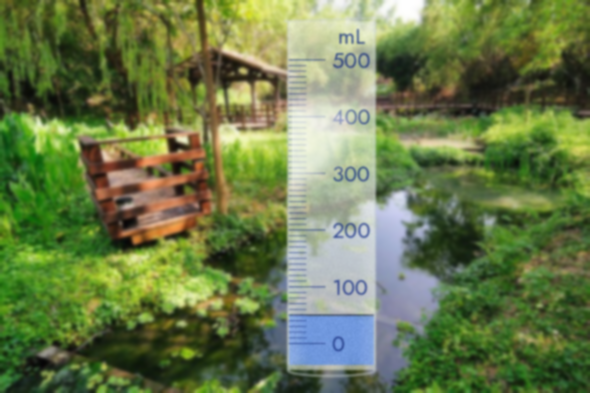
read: 50 mL
